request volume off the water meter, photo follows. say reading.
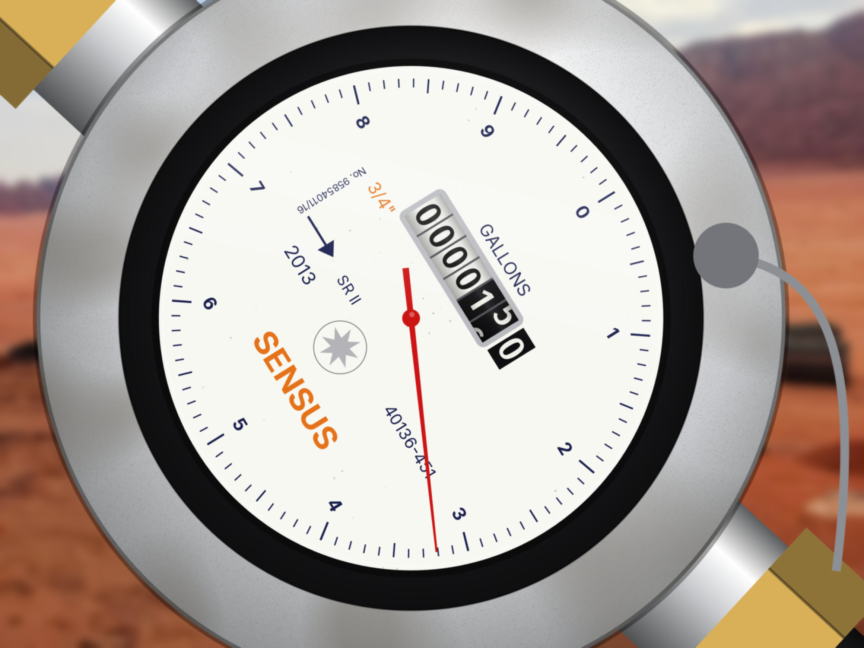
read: 153.2 gal
